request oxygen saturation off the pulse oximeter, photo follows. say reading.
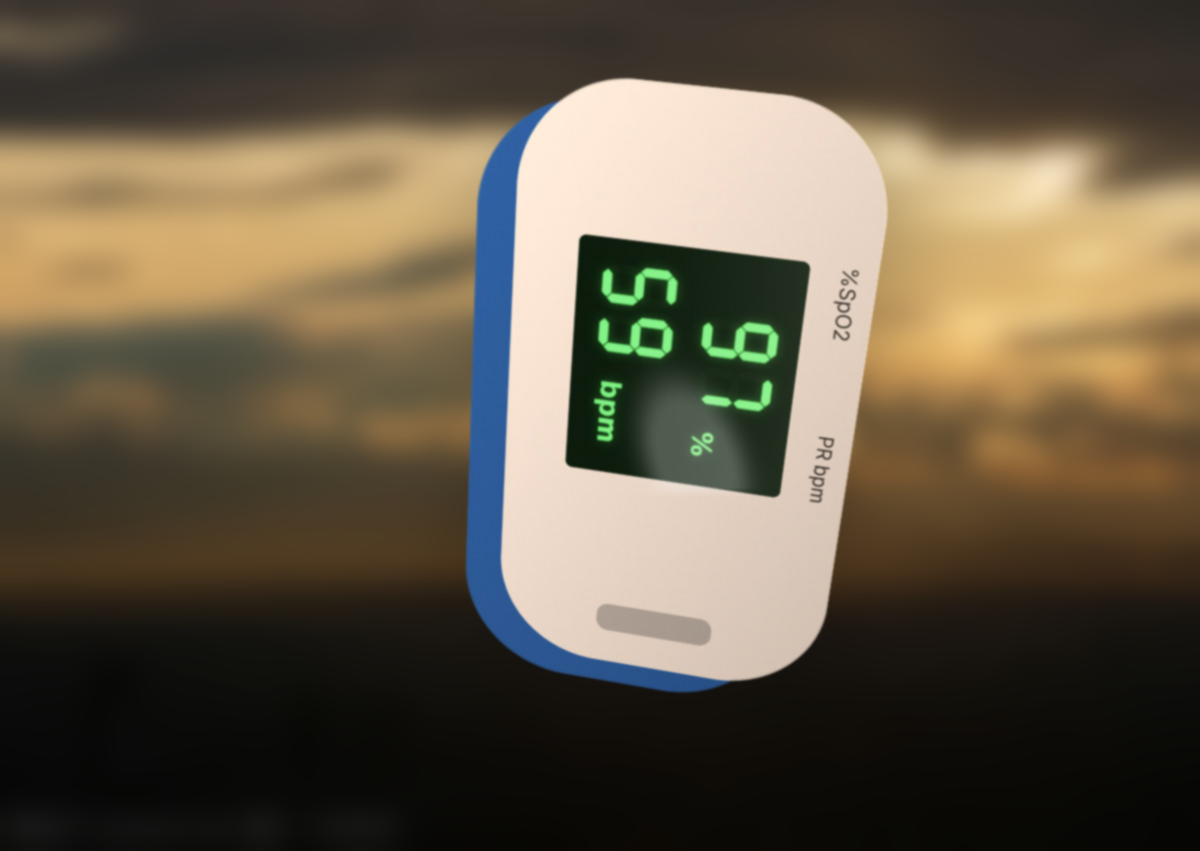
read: 97 %
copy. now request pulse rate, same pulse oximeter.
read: 59 bpm
